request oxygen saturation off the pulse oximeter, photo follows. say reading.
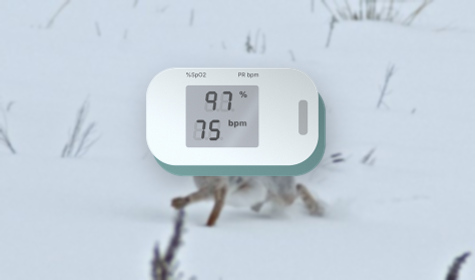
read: 97 %
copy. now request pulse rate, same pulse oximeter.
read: 75 bpm
